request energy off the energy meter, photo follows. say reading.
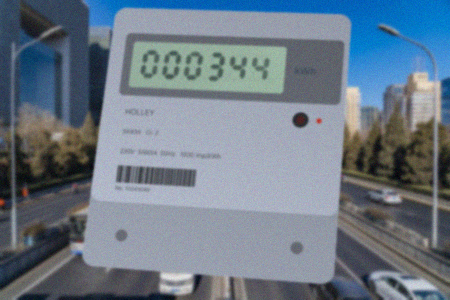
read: 344 kWh
